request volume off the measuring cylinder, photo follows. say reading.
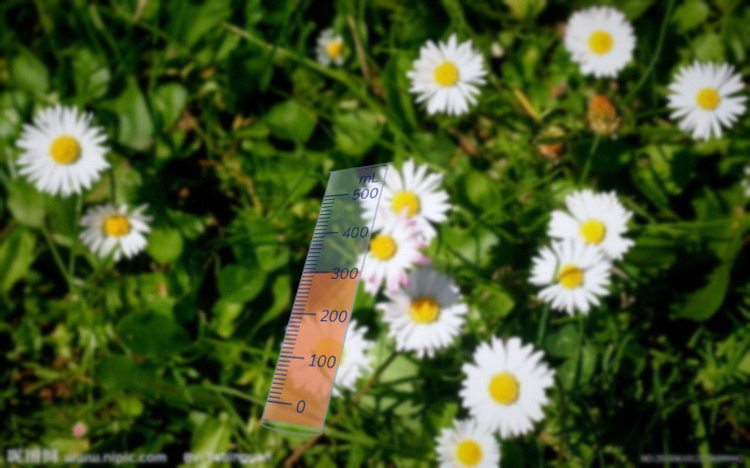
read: 300 mL
